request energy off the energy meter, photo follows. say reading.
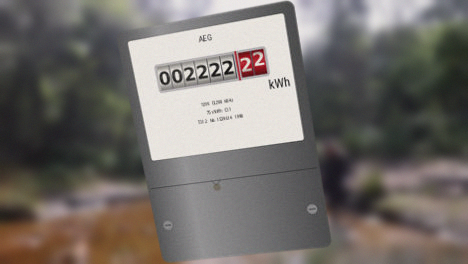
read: 2222.22 kWh
